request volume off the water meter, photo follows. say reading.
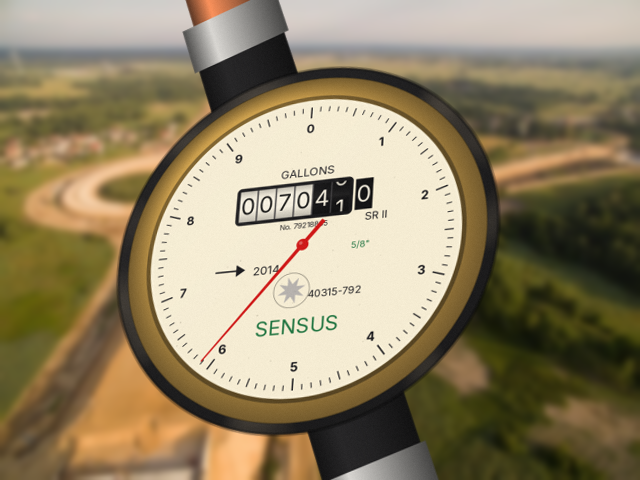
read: 70406.1 gal
